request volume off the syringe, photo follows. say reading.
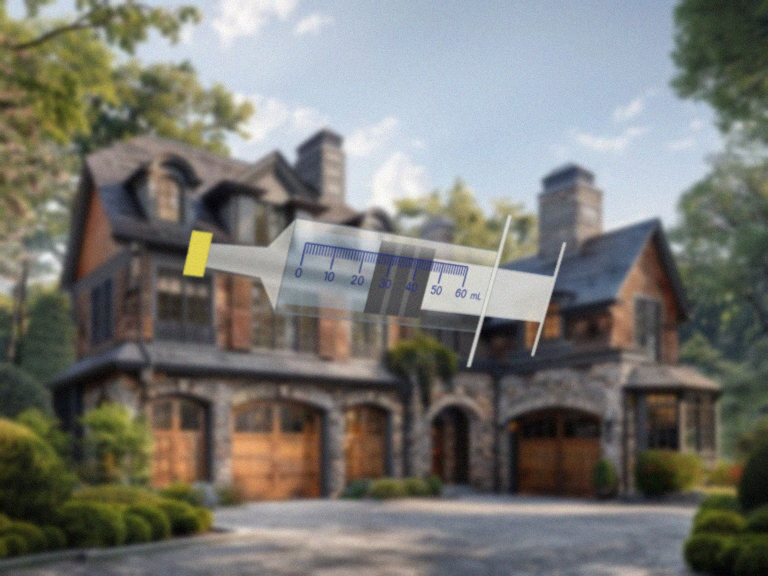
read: 25 mL
